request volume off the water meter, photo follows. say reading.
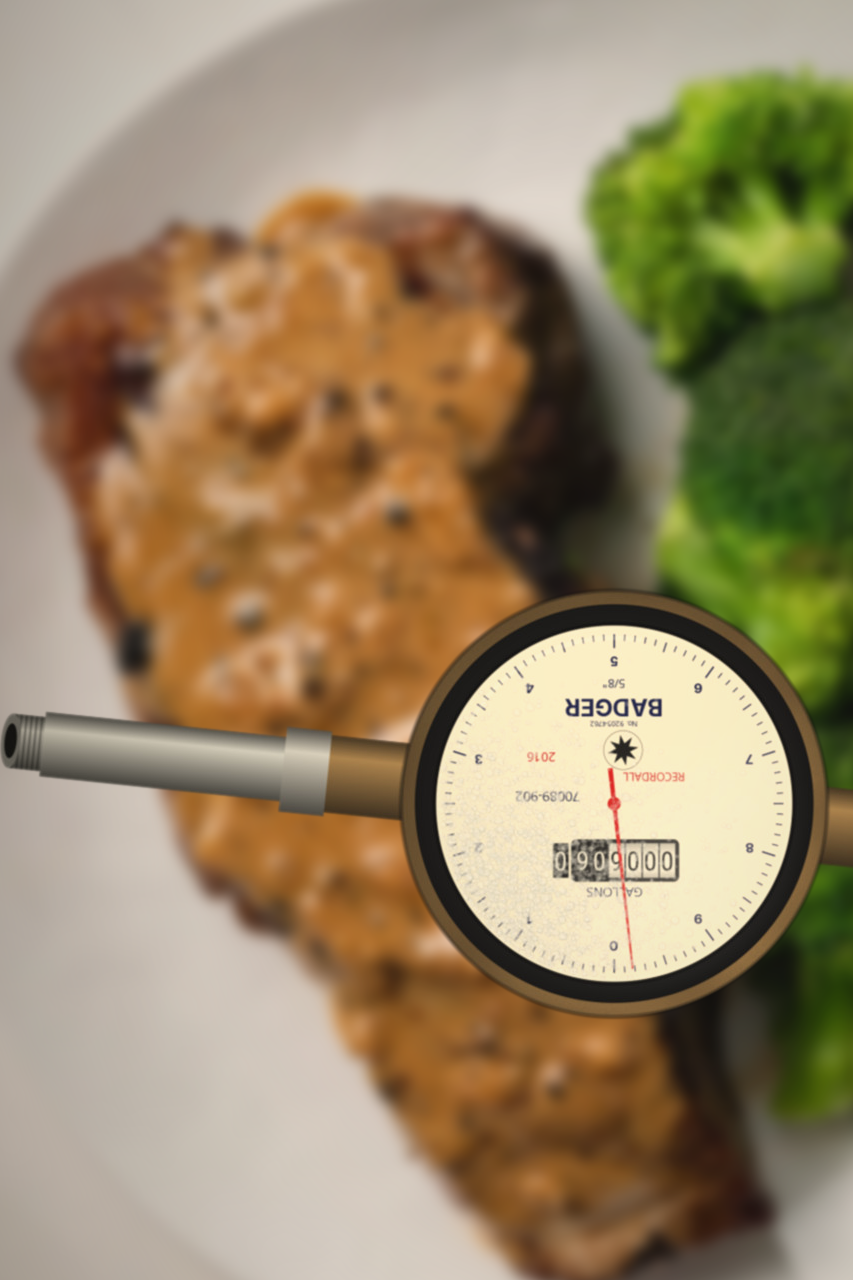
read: 6059.8 gal
